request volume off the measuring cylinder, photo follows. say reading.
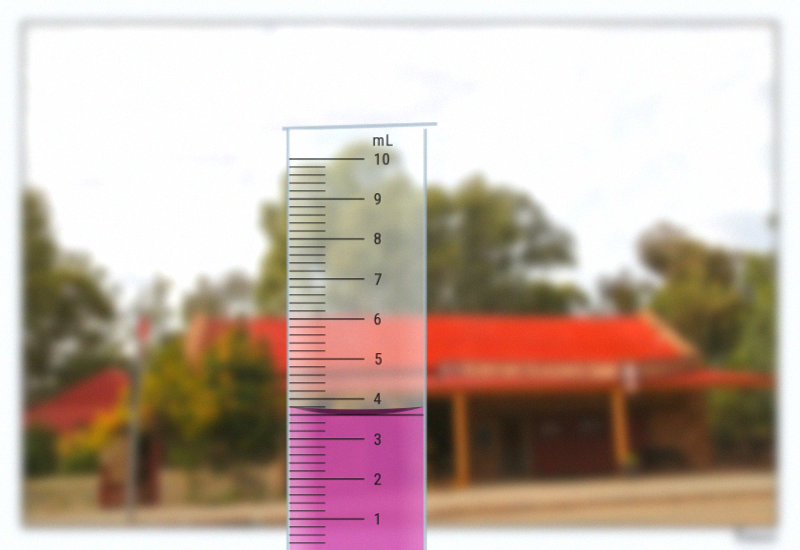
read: 3.6 mL
